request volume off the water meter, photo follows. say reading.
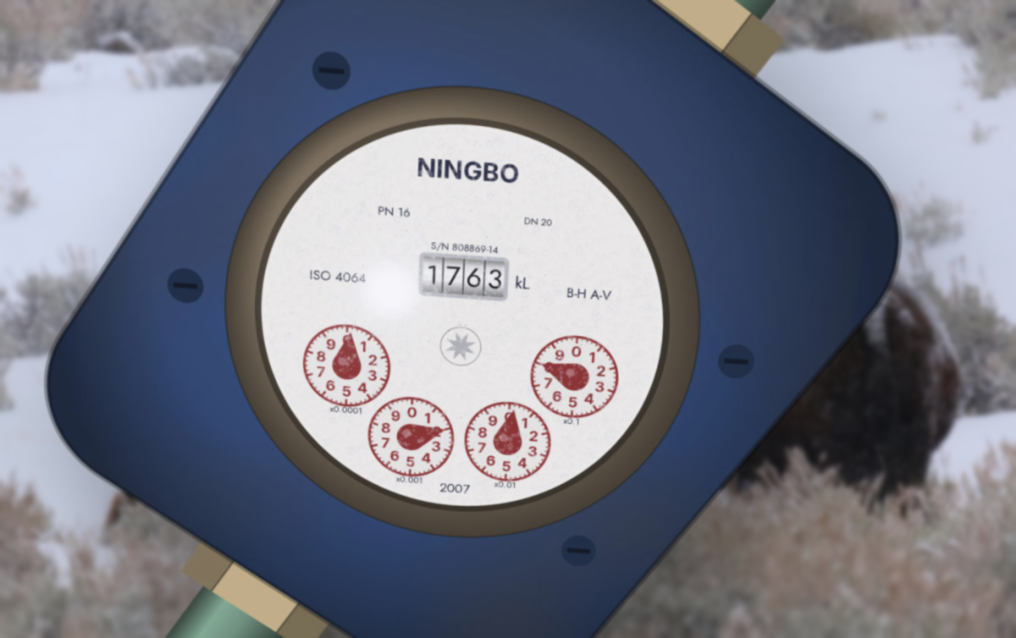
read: 1763.8020 kL
